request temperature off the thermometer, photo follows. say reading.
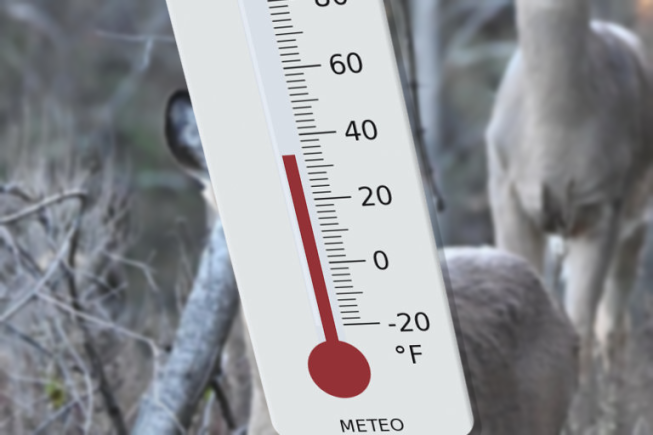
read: 34 °F
